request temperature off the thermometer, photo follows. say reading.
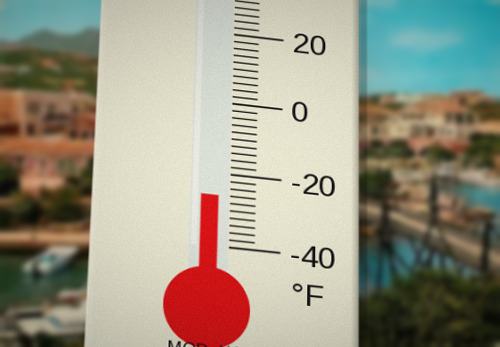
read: -26 °F
